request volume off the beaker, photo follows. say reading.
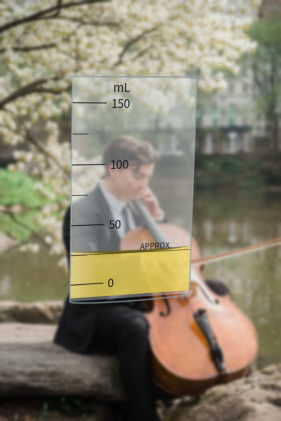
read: 25 mL
